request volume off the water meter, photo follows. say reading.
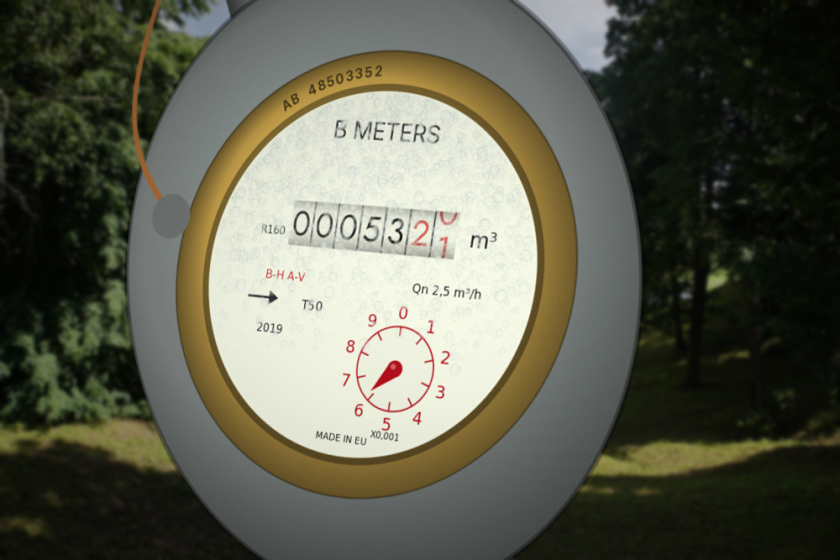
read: 53.206 m³
